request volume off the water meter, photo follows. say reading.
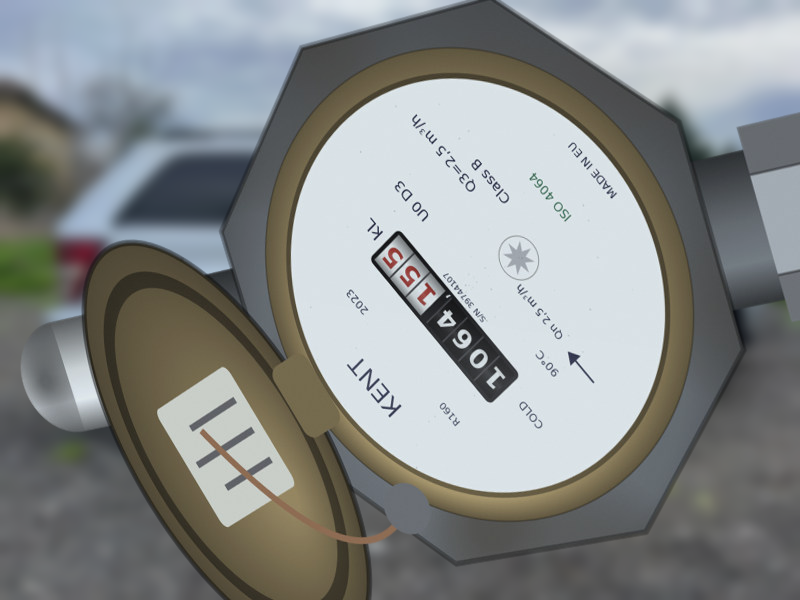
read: 1064.155 kL
